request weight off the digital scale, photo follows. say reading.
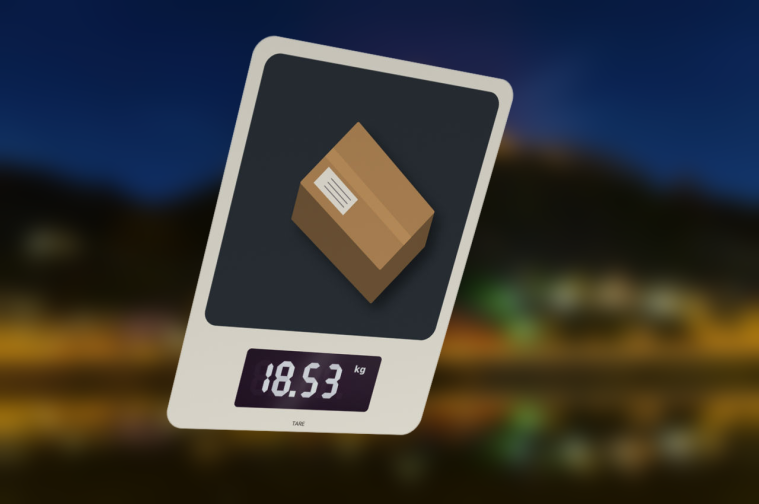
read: 18.53 kg
